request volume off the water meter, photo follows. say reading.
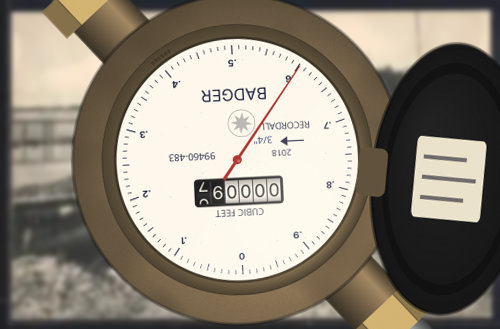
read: 96.60 ft³
